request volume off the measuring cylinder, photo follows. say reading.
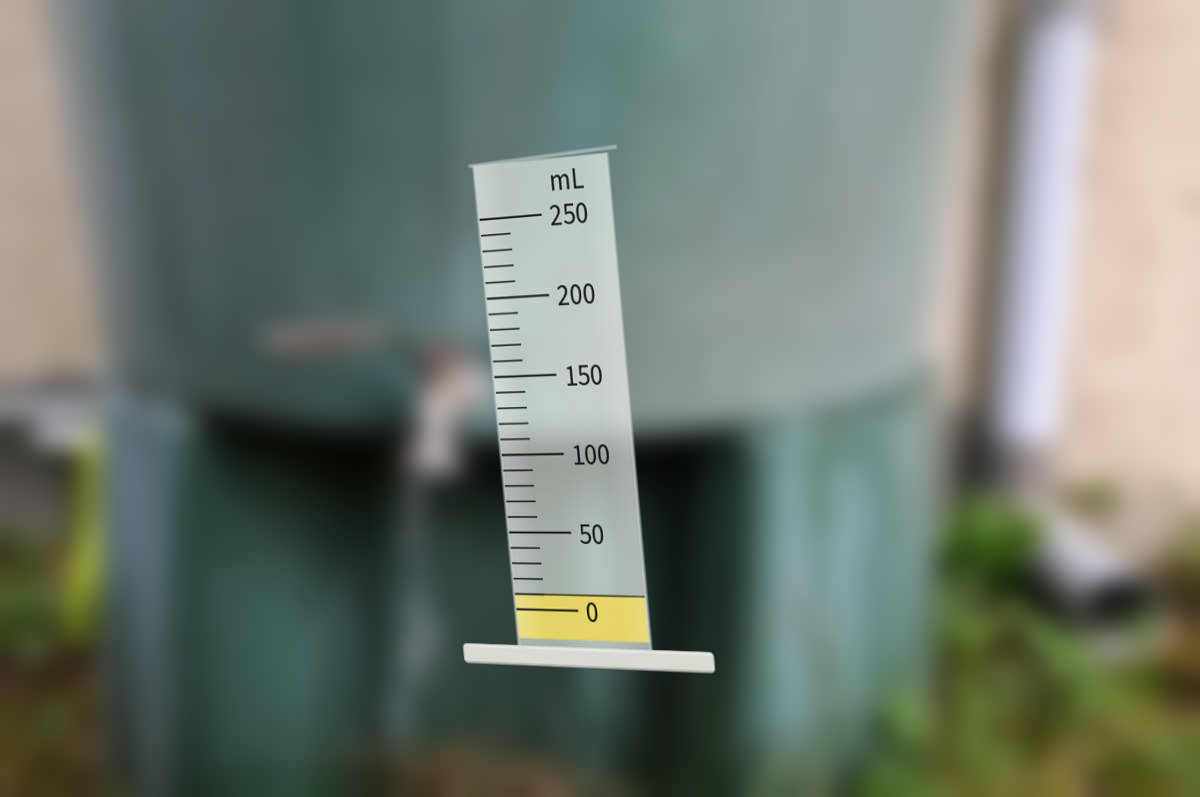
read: 10 mL
